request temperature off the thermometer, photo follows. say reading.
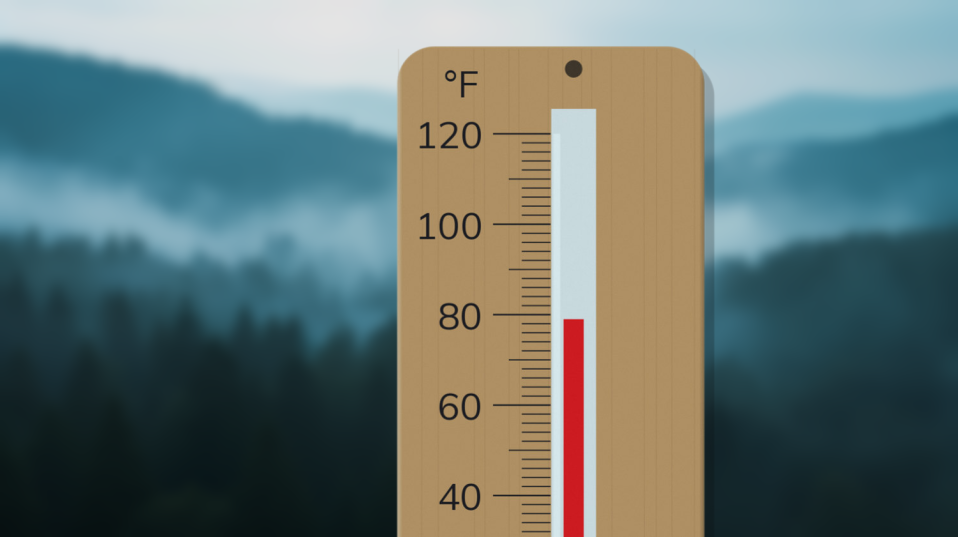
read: 79 °F
